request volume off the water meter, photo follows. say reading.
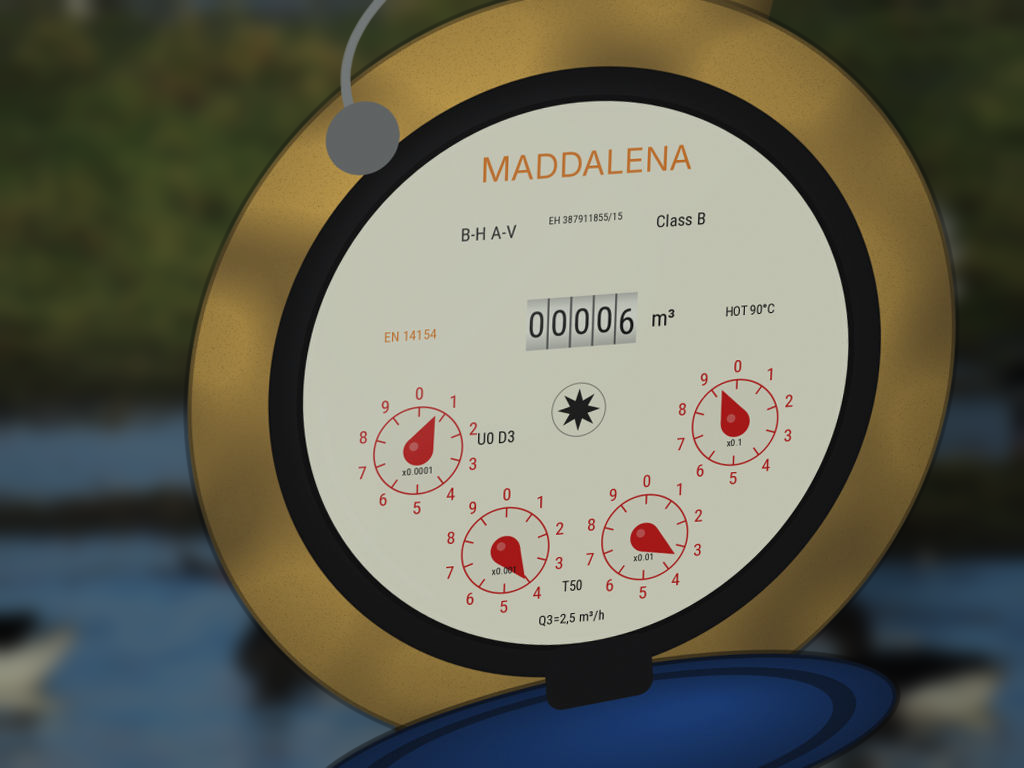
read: 5.9340 m³
